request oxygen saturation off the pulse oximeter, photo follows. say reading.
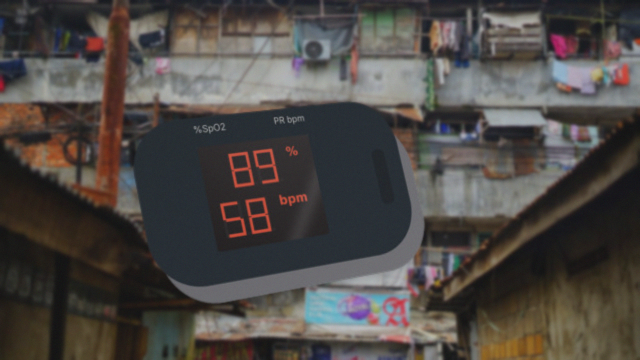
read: 89 %
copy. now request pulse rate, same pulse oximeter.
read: 58 bpm
